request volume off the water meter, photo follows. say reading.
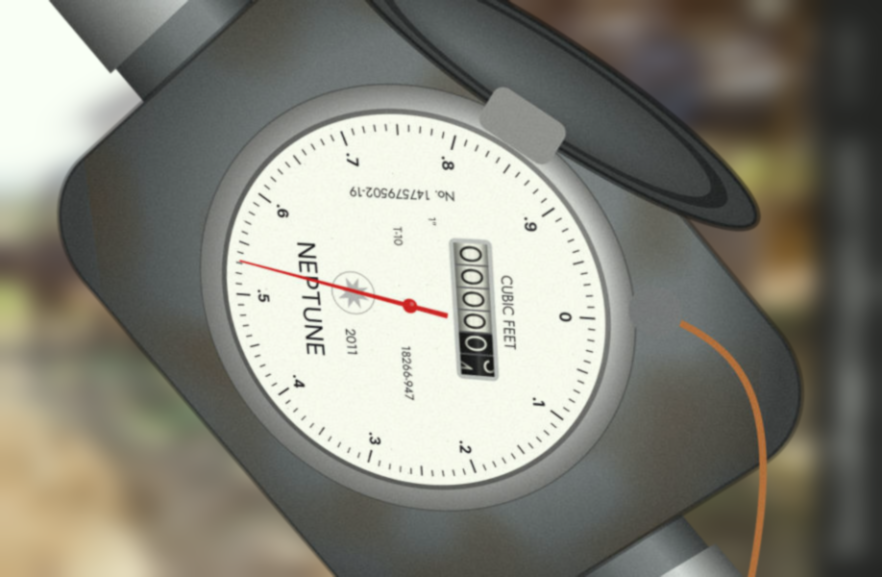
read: 3.53 ft³
